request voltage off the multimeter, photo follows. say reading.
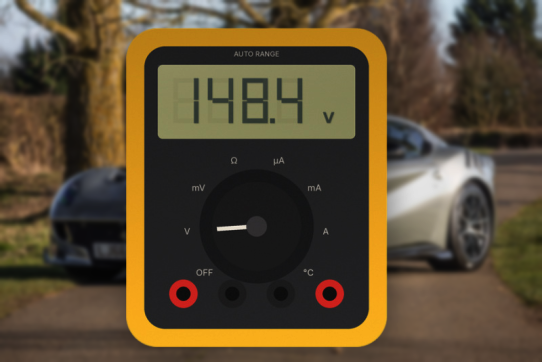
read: 148.4 V
